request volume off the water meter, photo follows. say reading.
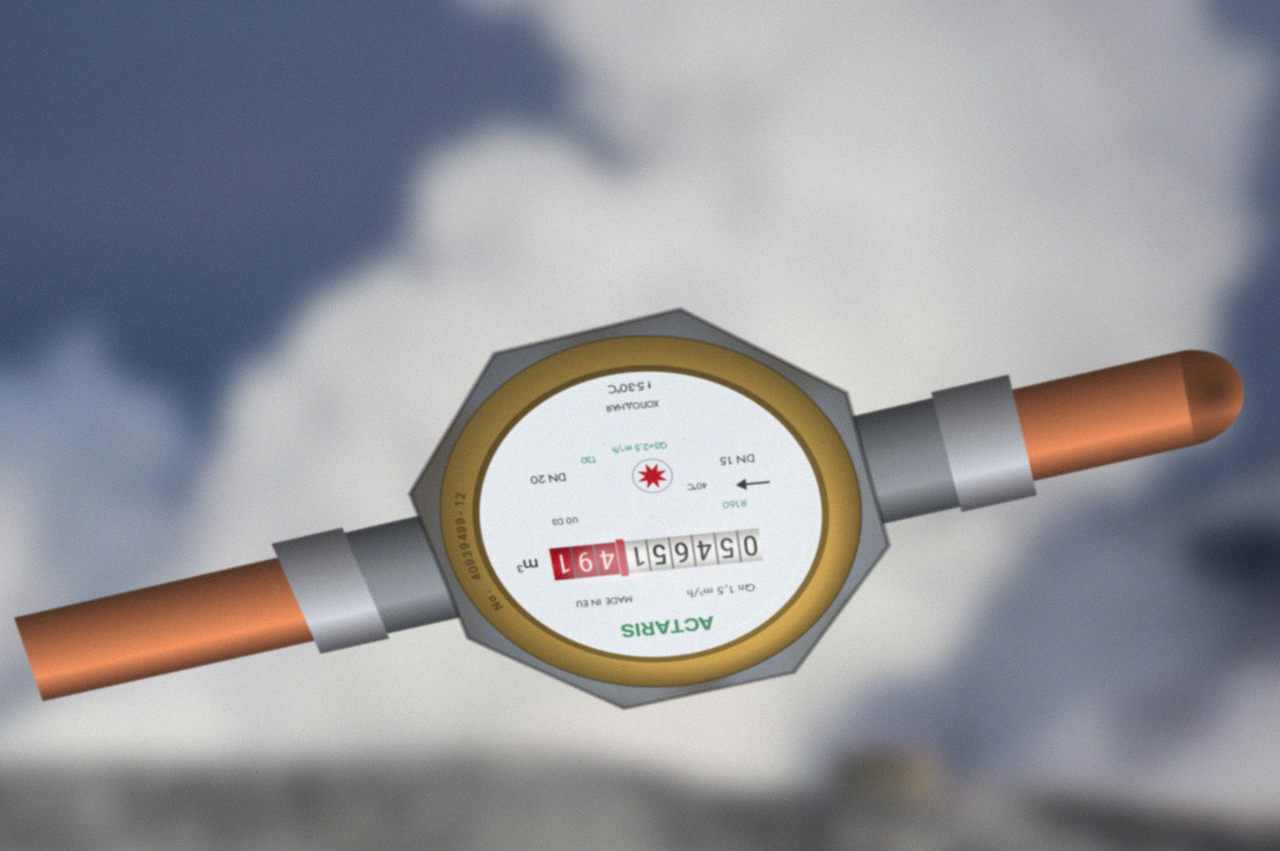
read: 54651.491 m³
